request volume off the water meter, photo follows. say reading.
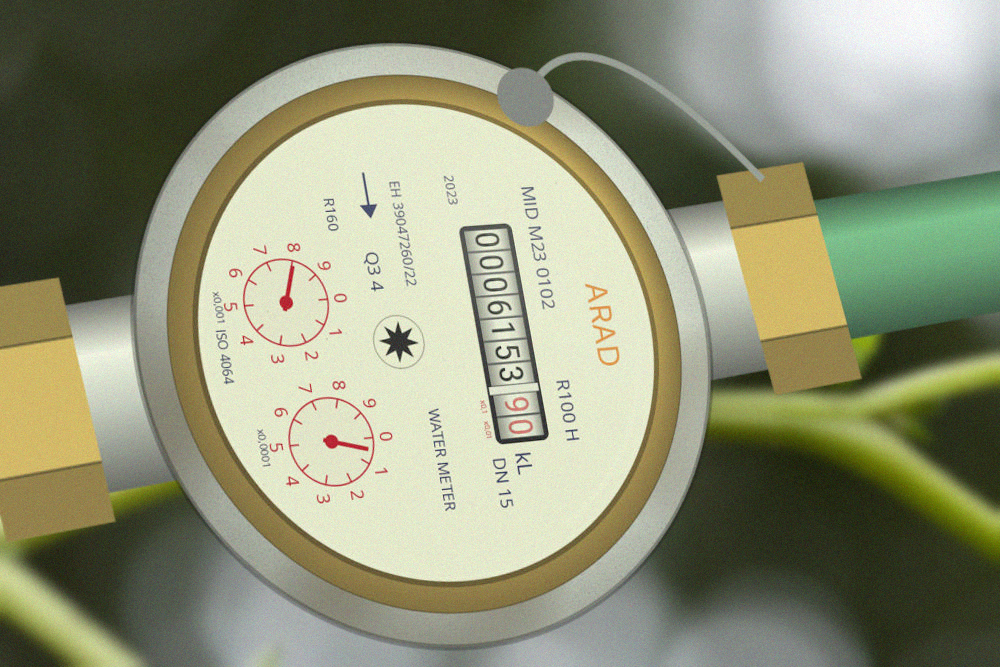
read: 6153.9080 kL
